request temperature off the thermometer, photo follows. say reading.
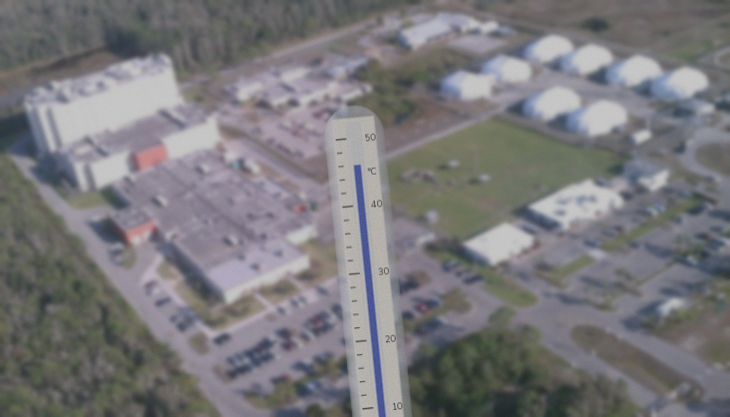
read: 46 °C
